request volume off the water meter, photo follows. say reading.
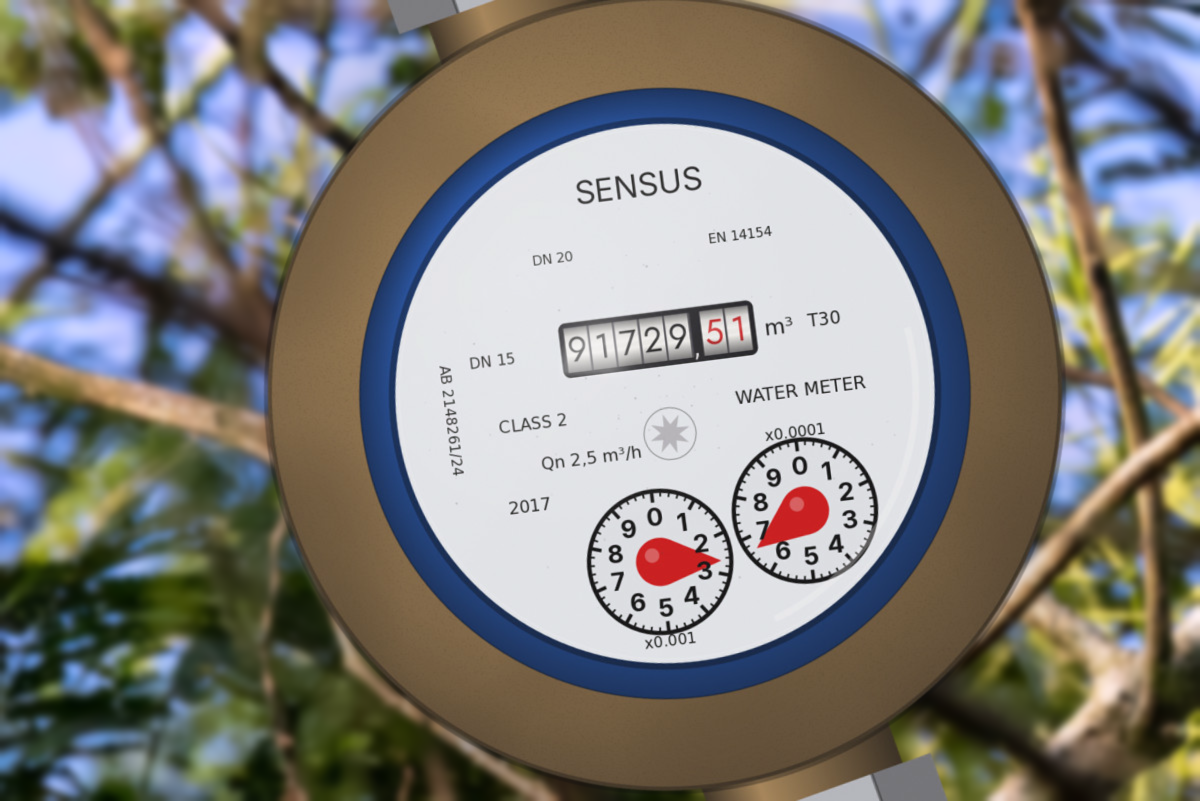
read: 91729.5126 m³
